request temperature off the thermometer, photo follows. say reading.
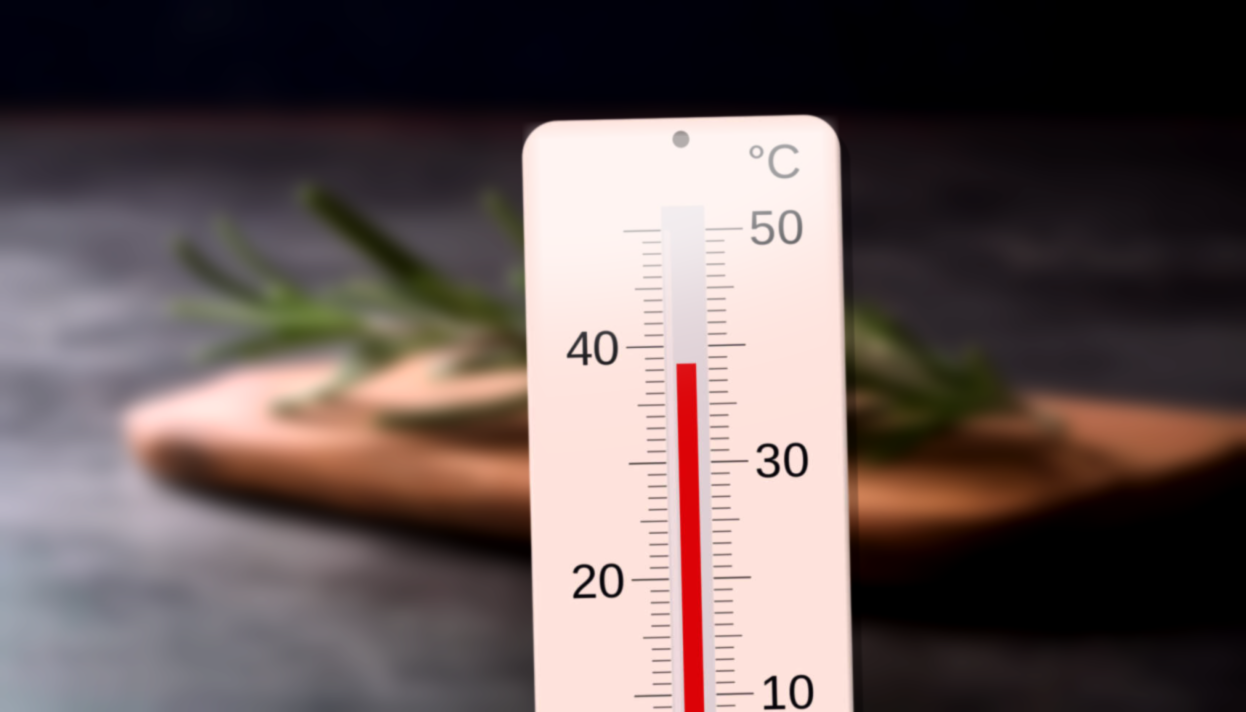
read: 38.5 °C
